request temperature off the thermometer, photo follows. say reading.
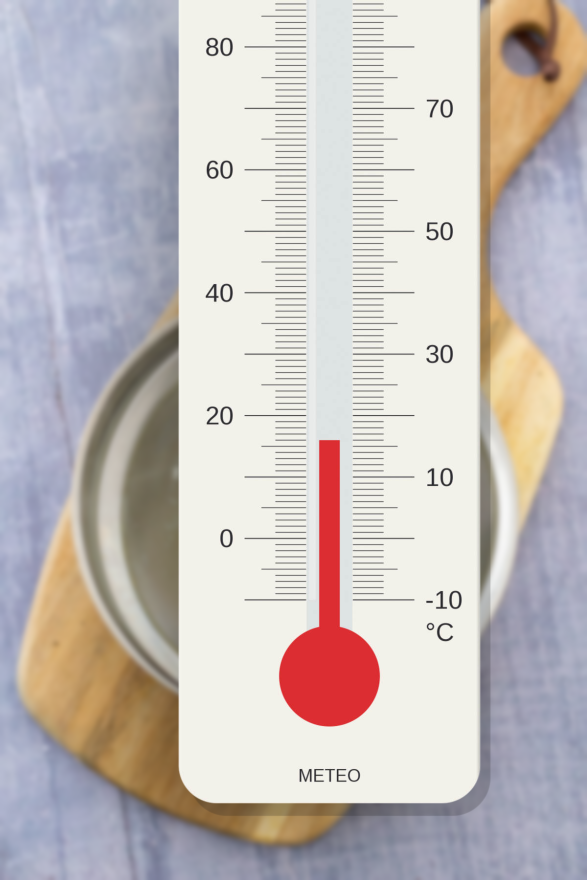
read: 16 °C
